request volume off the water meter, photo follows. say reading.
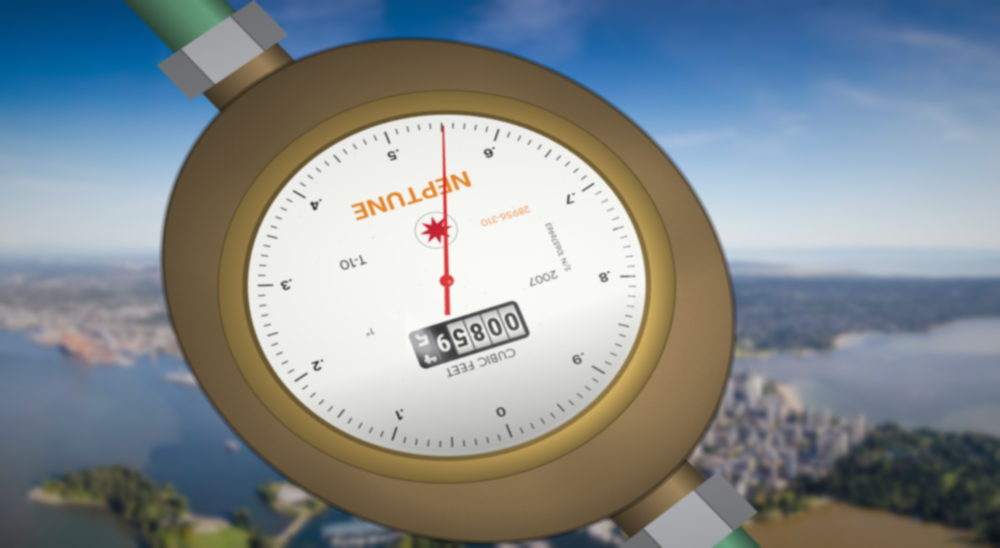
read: 8594.55 ft³
